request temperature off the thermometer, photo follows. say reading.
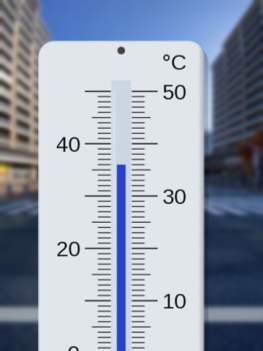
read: 36 °C
